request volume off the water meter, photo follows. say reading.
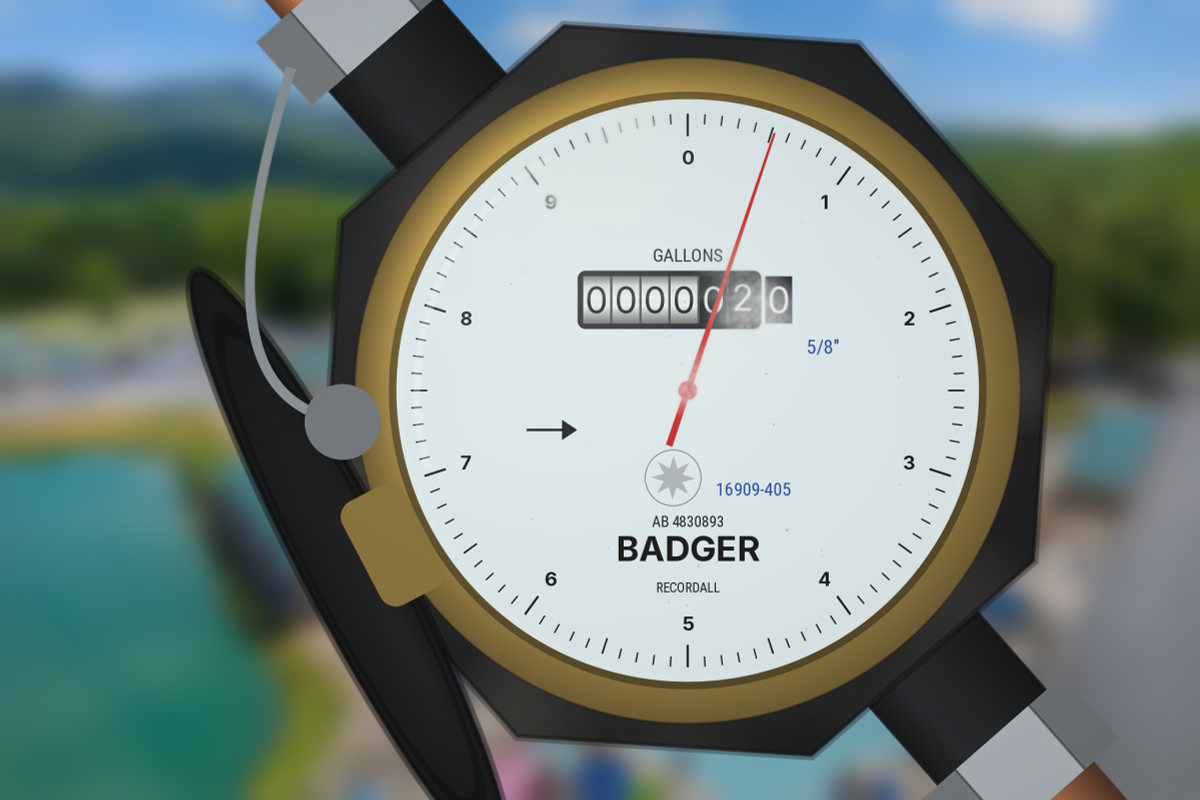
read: 20.5 gal
